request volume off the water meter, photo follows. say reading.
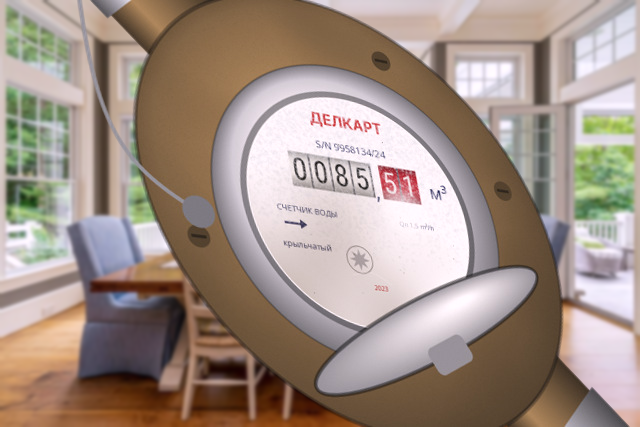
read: 85.51 m³
